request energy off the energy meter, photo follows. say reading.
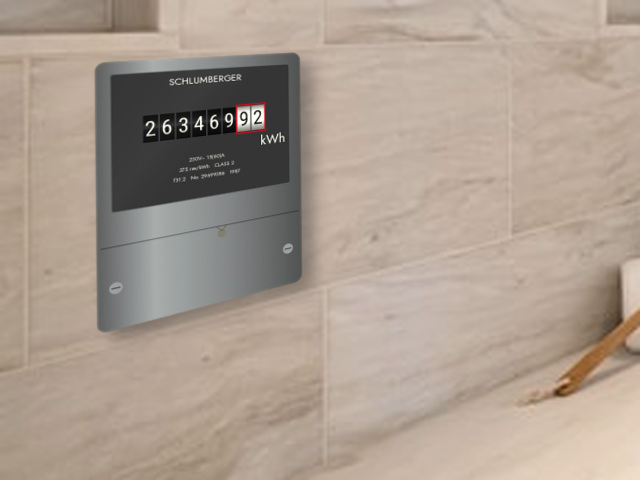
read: 263469.92 kWh
